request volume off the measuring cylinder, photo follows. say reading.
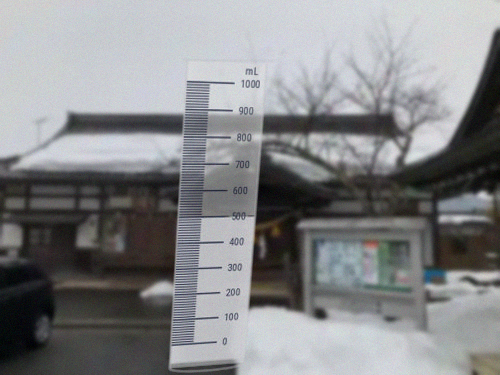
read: 500 mL
